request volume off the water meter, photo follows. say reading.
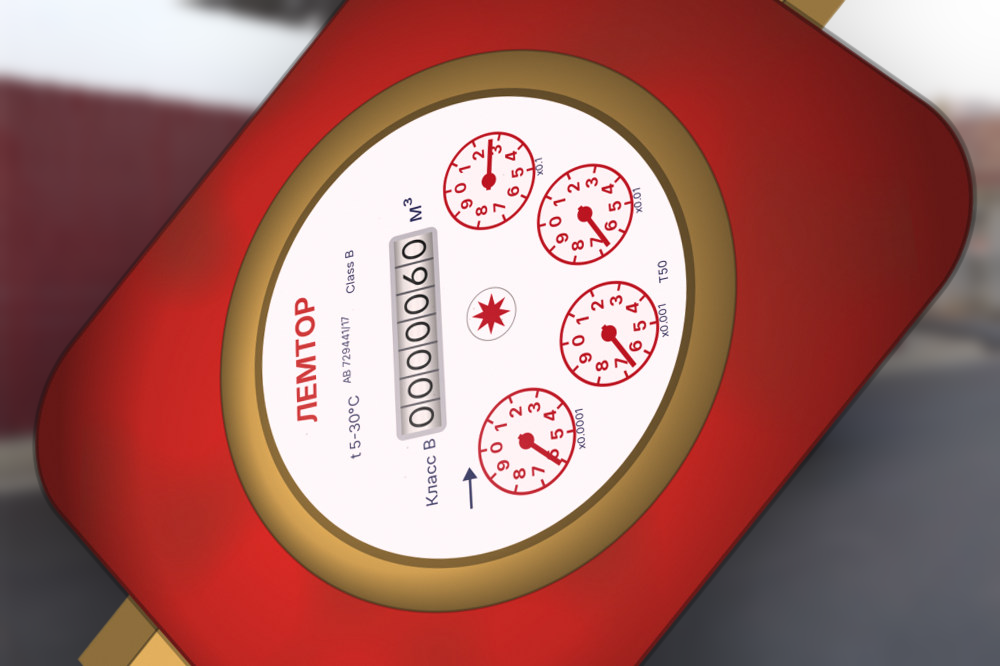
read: 60.2666 m³
